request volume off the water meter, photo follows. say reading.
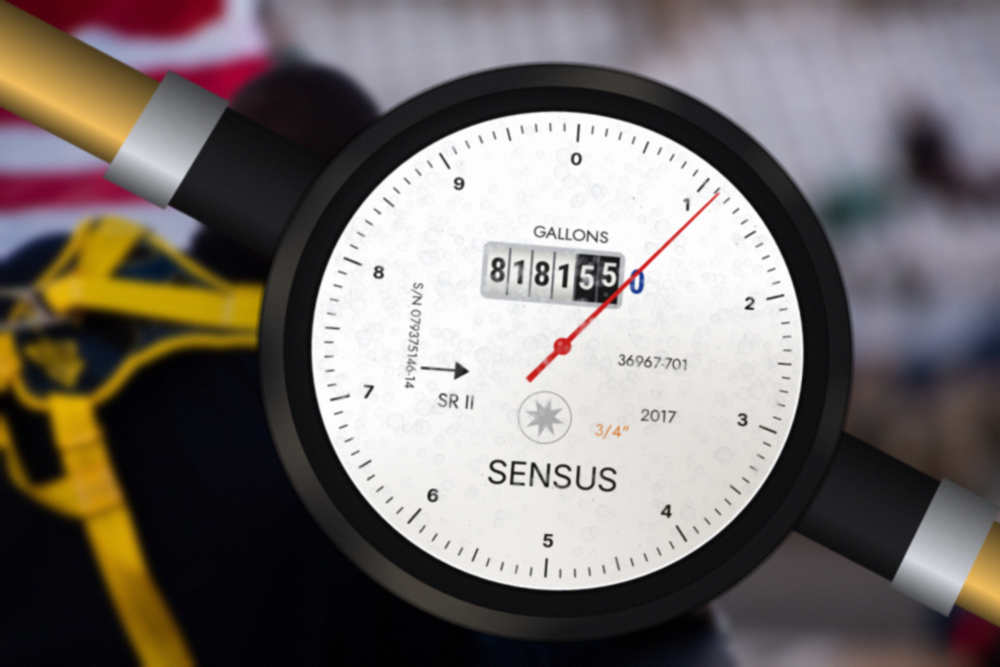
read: 8181551.1 gal
